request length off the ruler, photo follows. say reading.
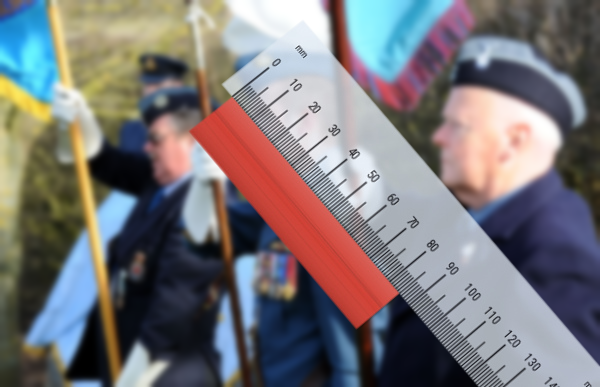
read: 85 mm
